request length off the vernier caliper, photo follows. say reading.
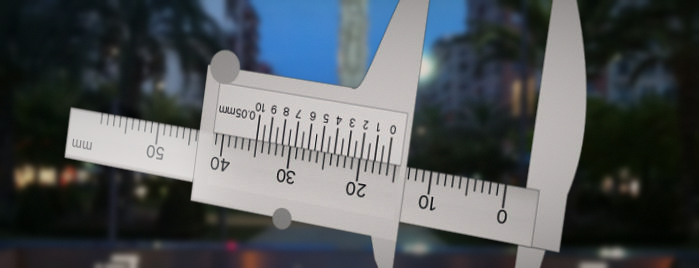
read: 16.0 mm
